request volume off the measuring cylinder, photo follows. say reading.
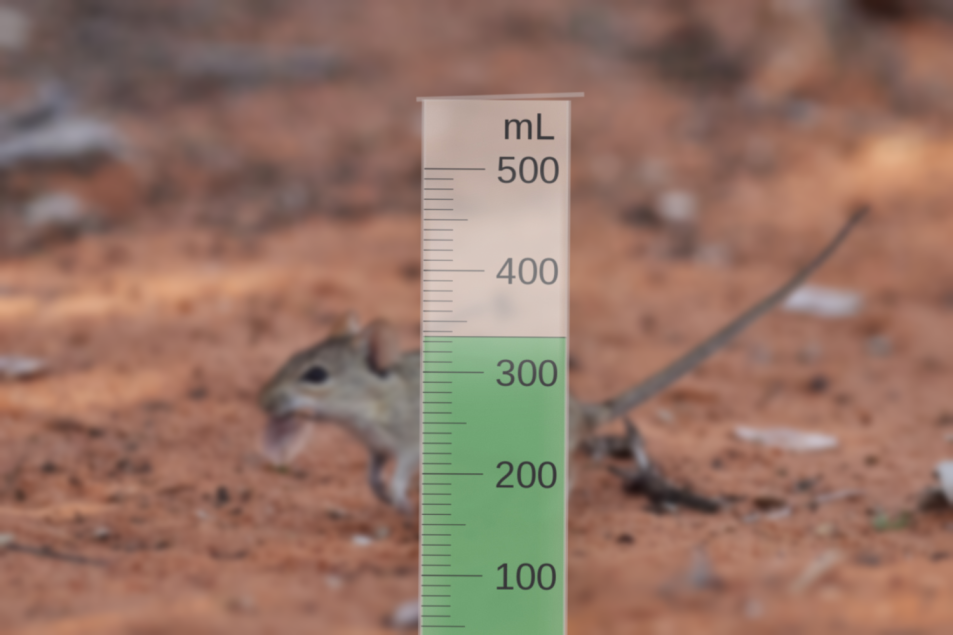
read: 335 mL
